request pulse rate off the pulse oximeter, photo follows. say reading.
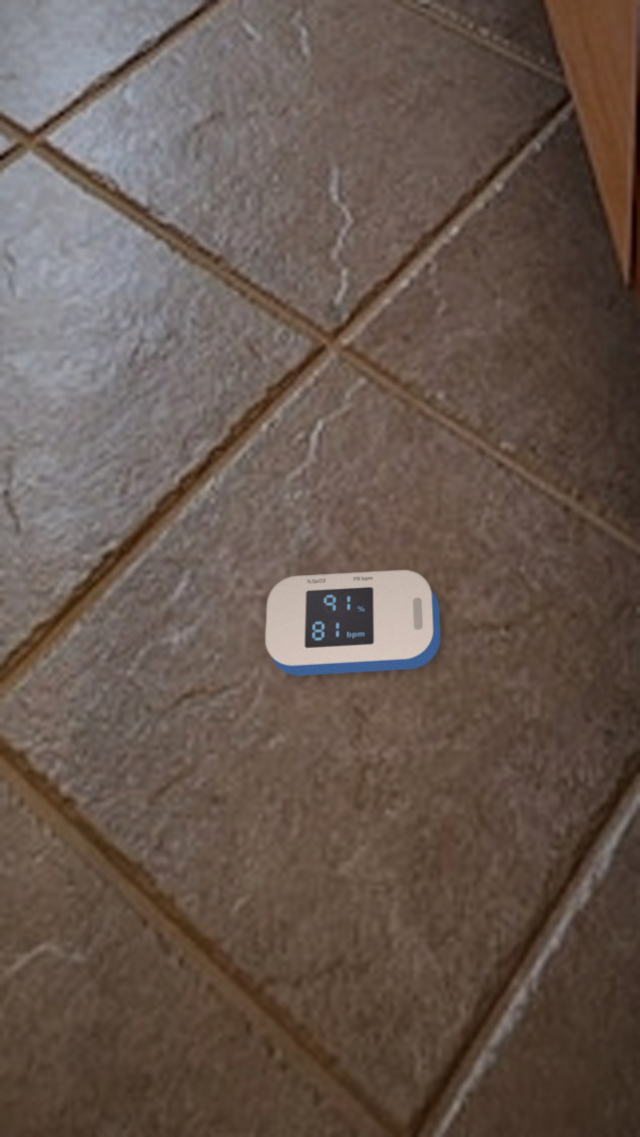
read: 81 bpm
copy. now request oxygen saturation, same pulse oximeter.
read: 91 %
